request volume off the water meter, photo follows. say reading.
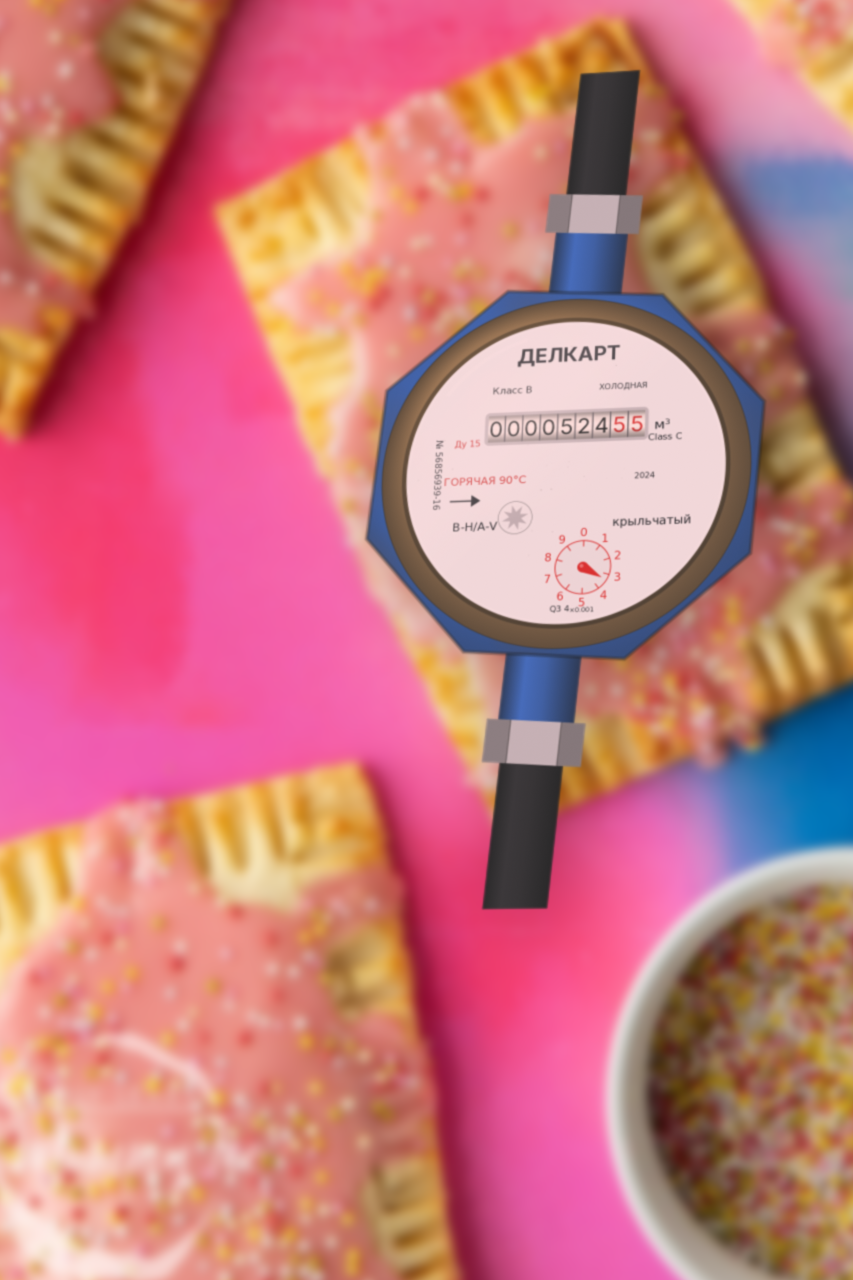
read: 524.553 m³
